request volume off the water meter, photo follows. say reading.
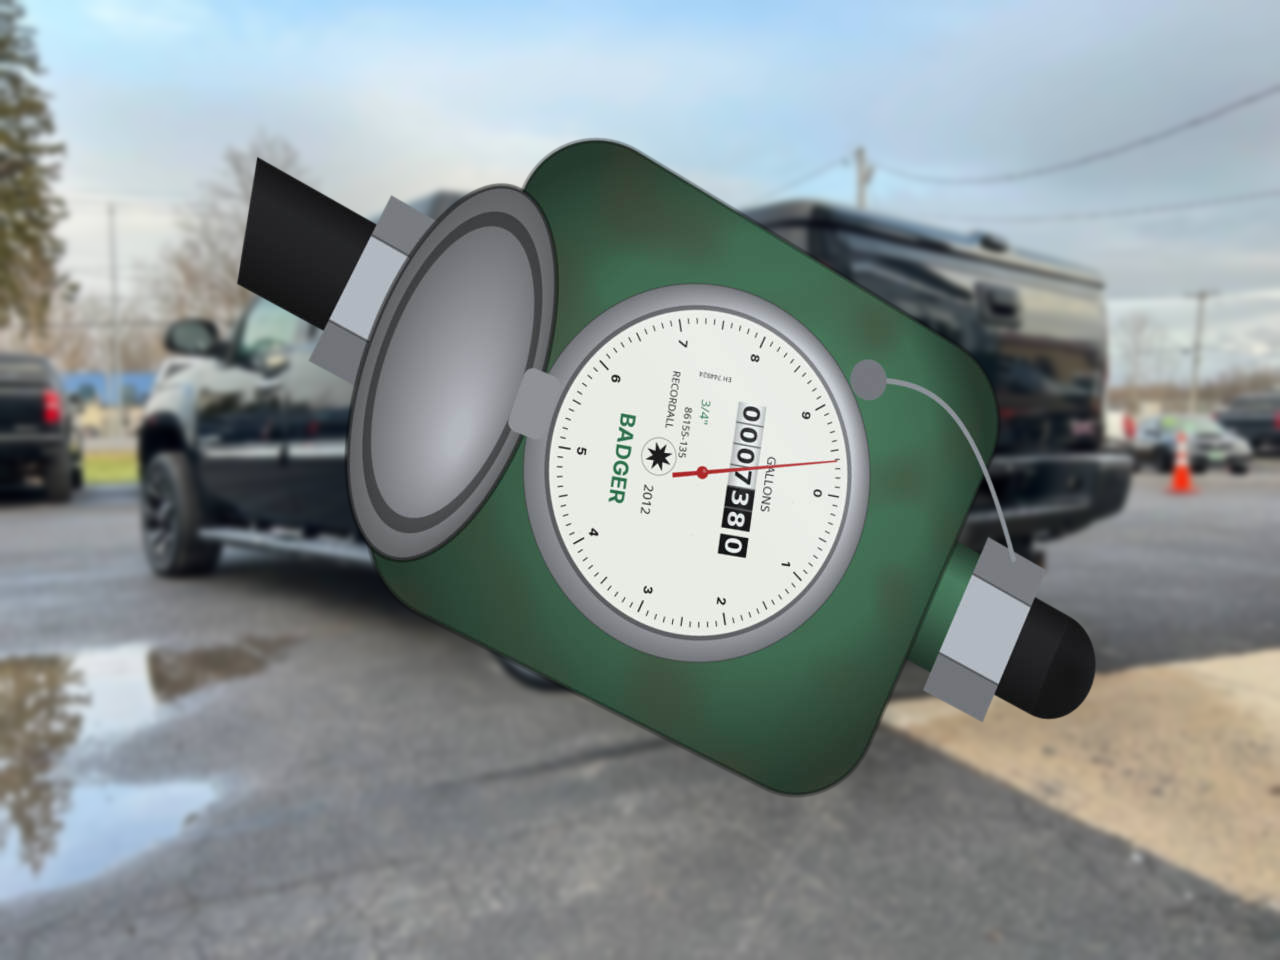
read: 7379.6 gal
